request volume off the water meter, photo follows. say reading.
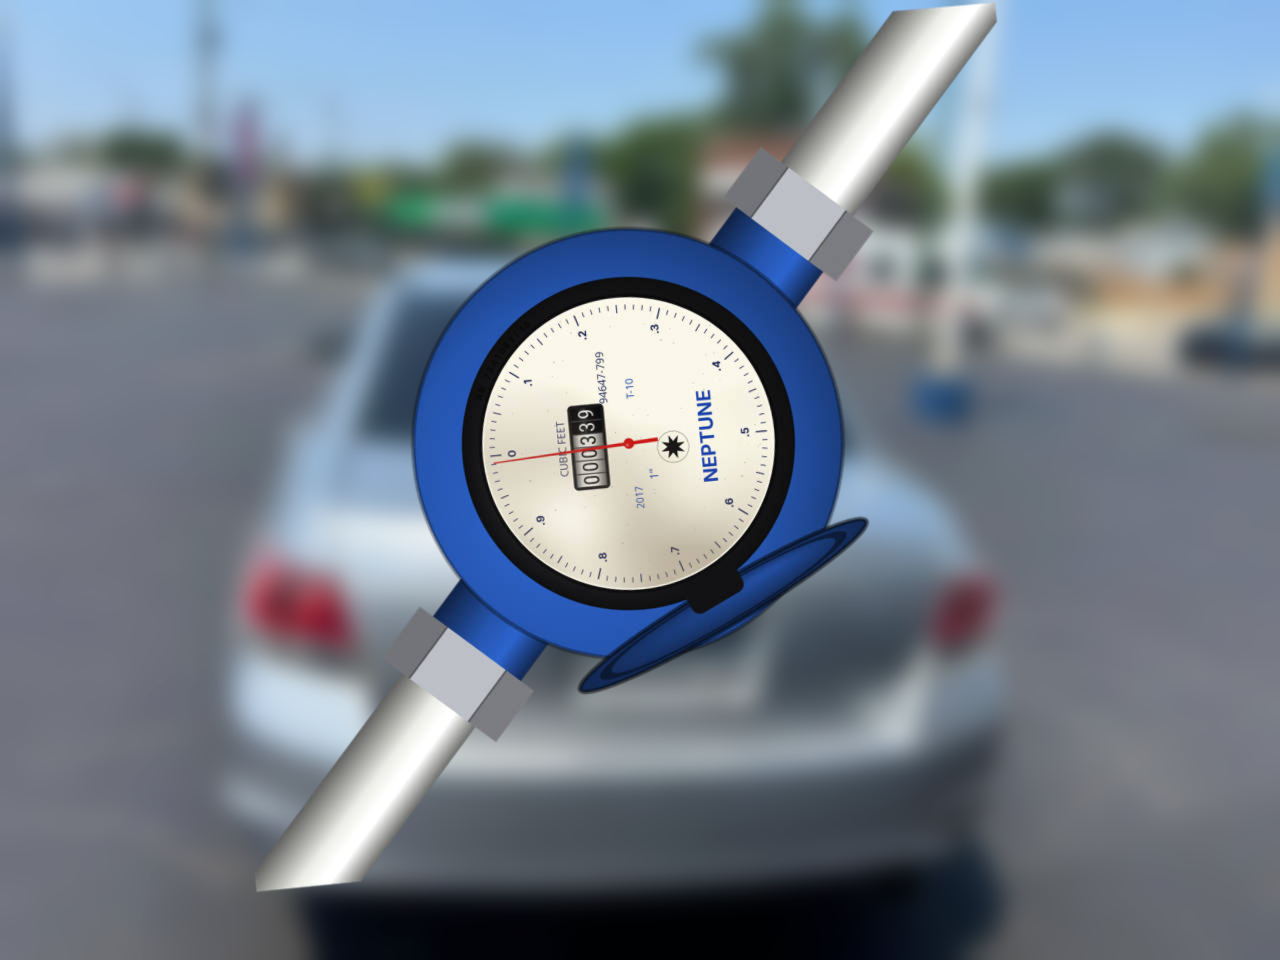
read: 338.99 ft³
